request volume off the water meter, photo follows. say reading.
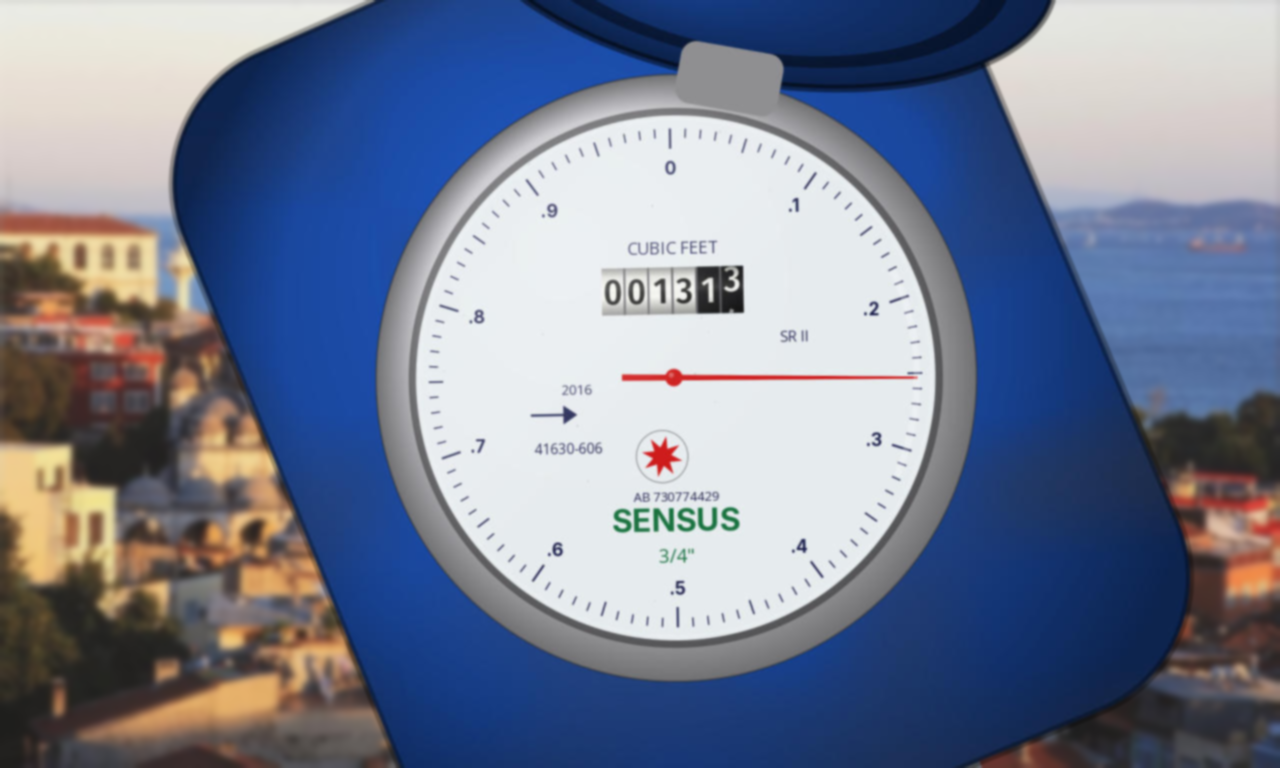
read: 1313.25 ft³
